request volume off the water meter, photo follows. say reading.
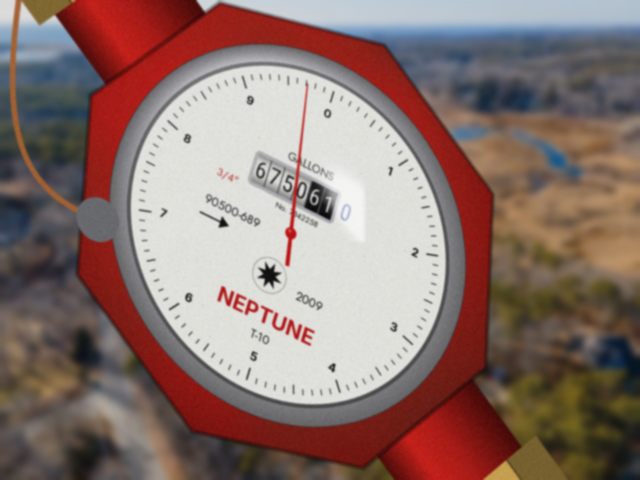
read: 6750609.7 gal
